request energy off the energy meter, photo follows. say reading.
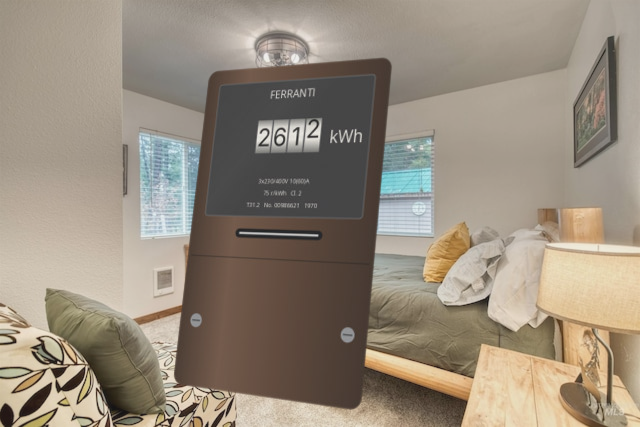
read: 2612 kWh
